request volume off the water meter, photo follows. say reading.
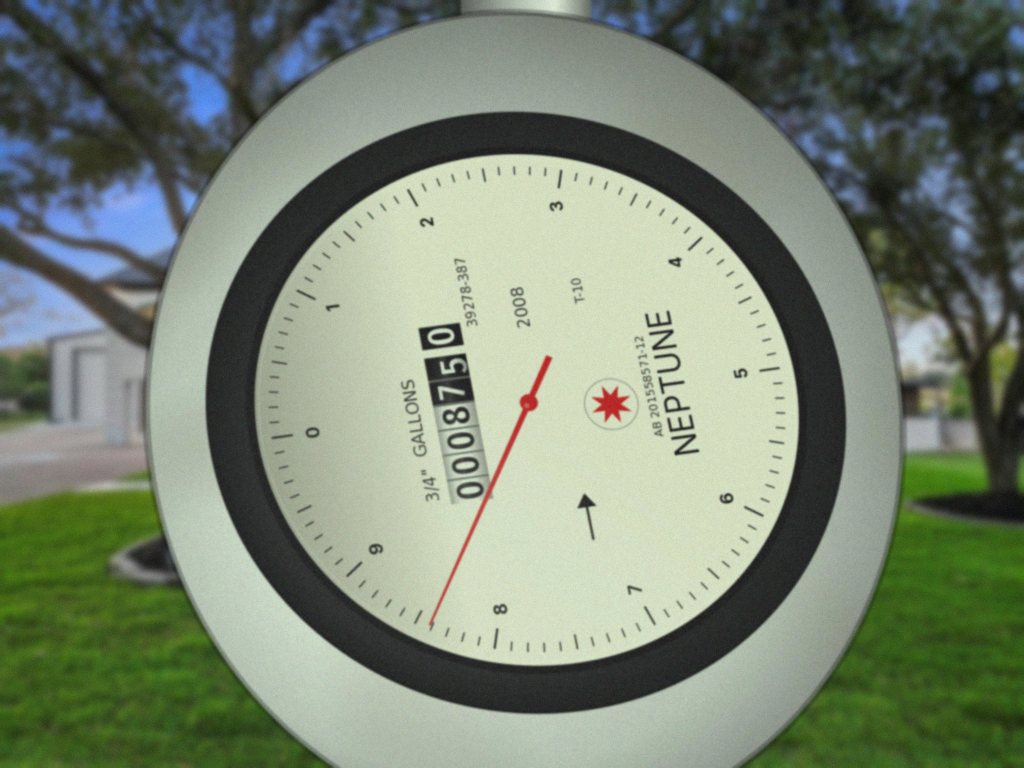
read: 8748.4 gal
